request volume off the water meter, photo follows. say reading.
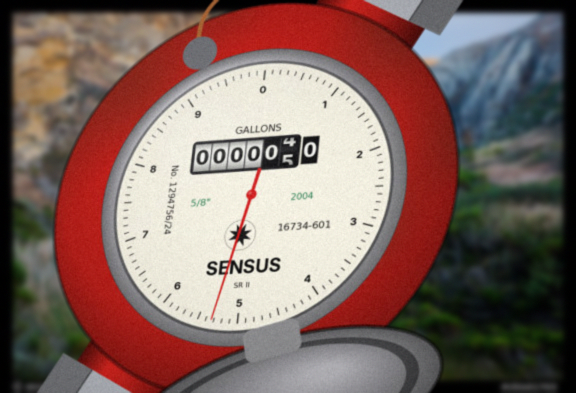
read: 45.3 gal
